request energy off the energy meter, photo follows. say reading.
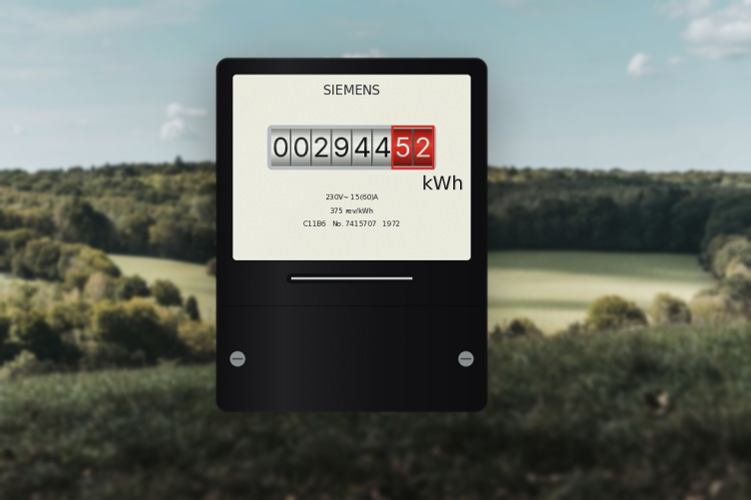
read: 2944.52 kWh
